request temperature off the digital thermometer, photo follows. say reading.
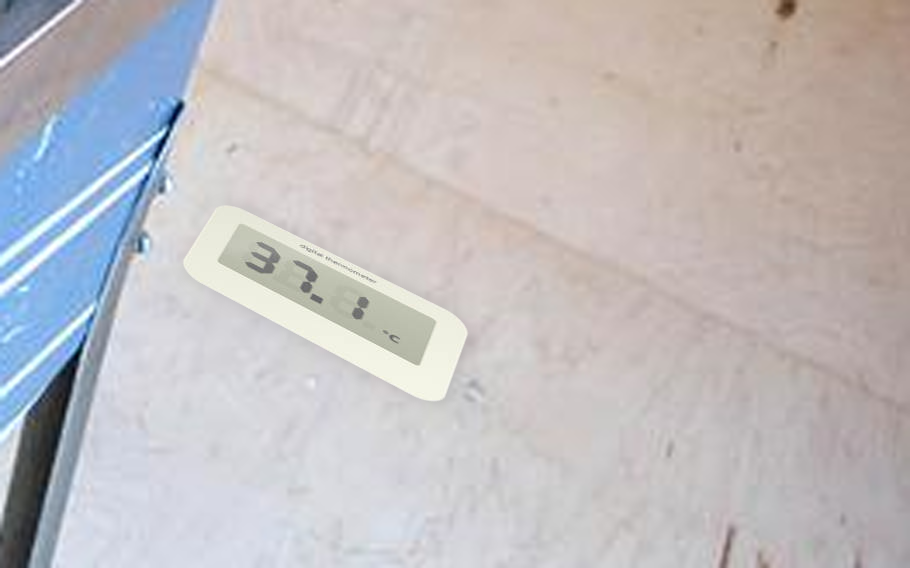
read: 37.1 °C
